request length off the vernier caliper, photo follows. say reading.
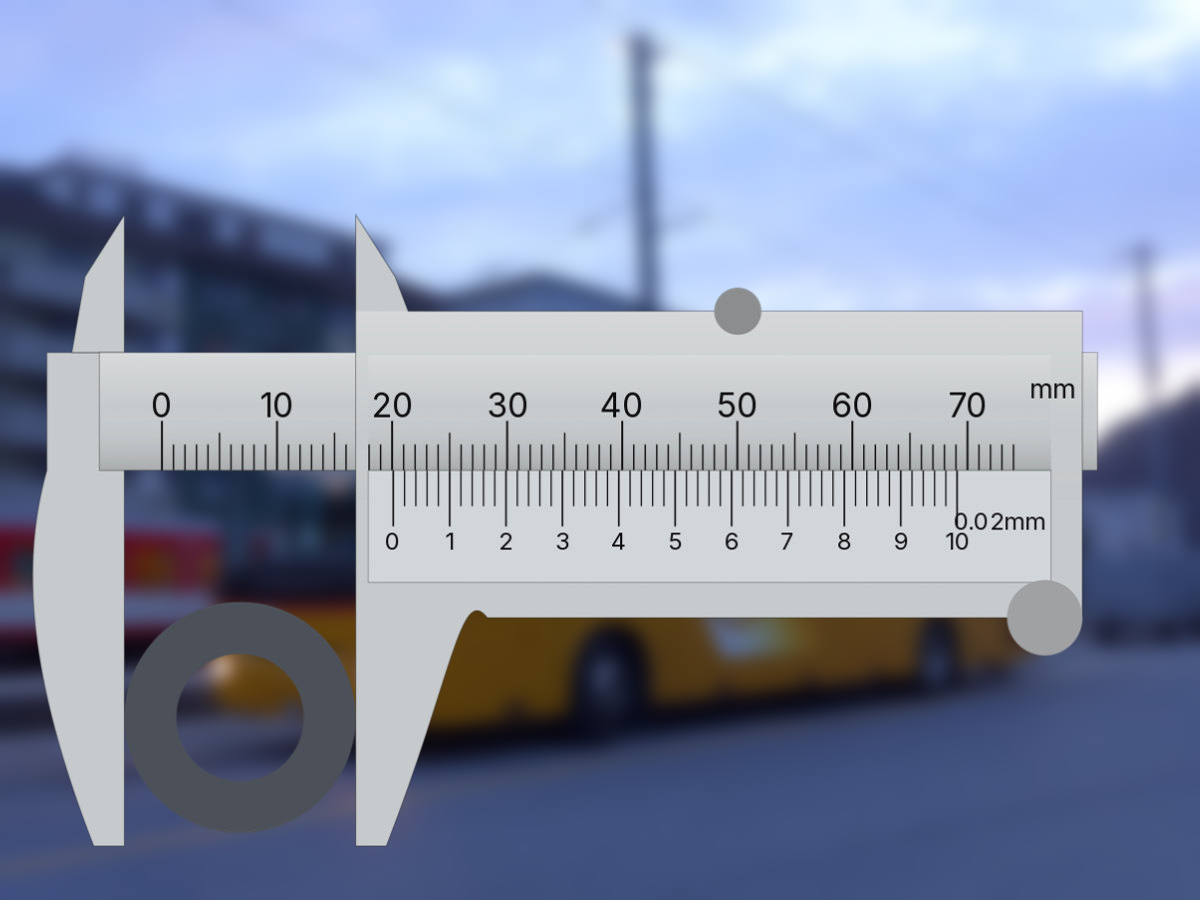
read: 20.1 mm
